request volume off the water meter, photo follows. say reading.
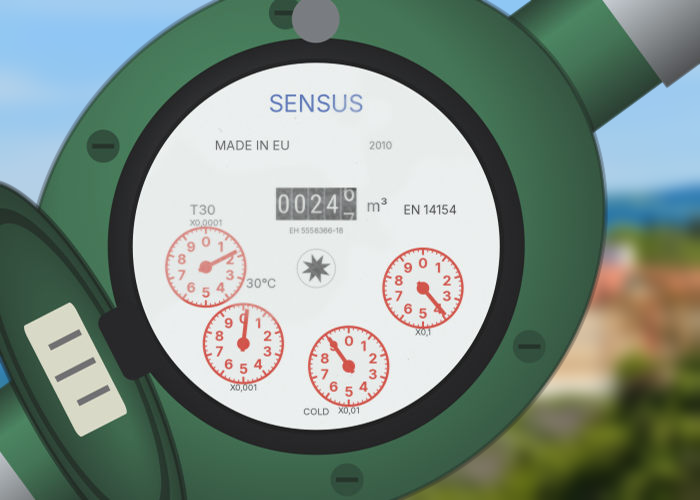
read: 246.3901 m³
